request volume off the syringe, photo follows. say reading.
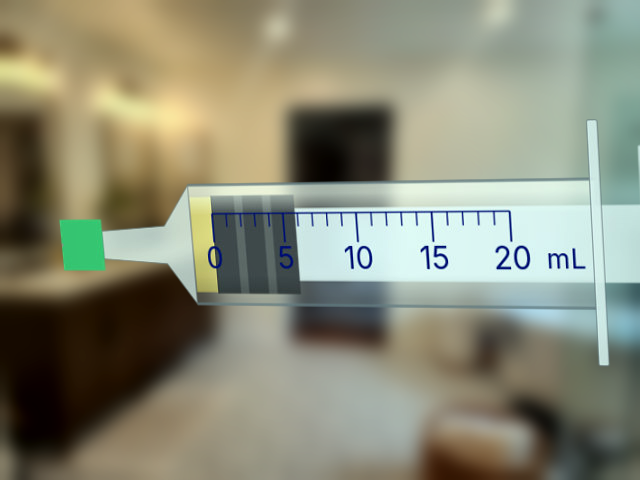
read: 0 mL
